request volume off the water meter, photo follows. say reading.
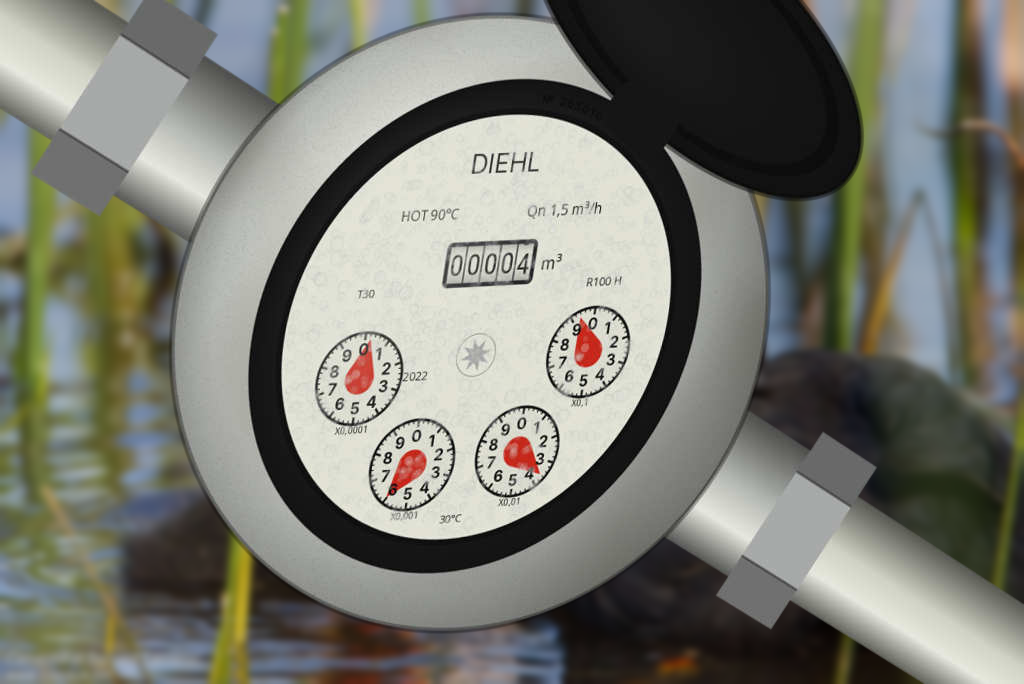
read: 3.9360 m³
